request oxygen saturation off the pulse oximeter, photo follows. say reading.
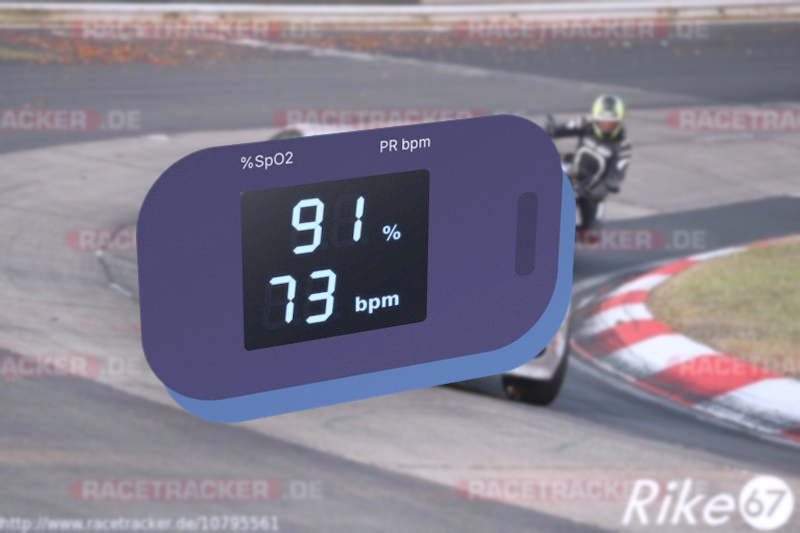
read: 91 %
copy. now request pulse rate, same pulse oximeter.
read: 73 bpm
